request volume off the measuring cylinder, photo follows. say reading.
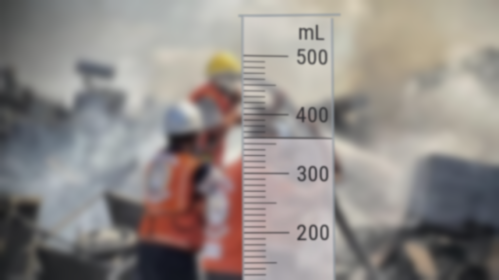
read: 360 mL
